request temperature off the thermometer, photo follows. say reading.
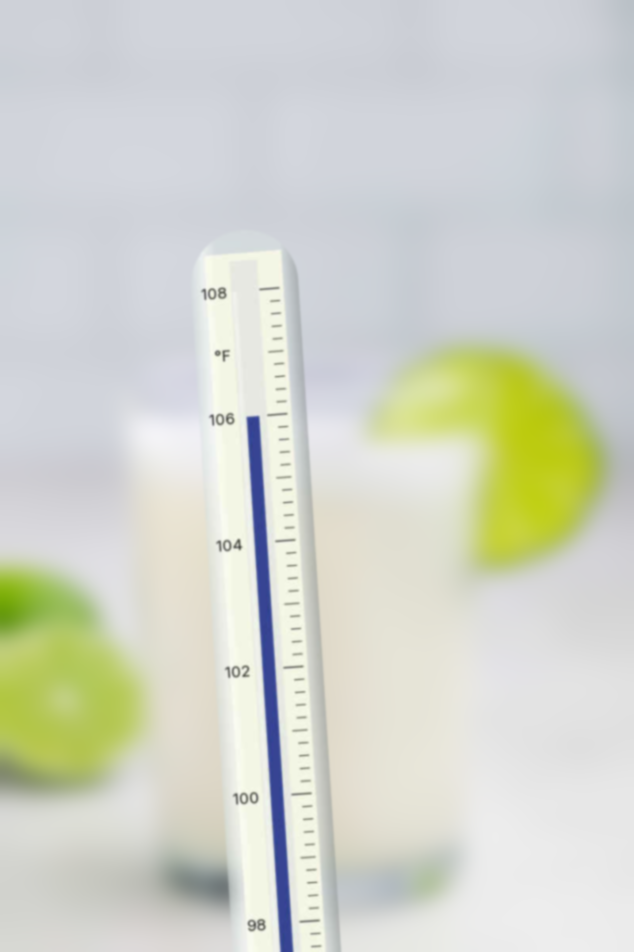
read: 106 °F
